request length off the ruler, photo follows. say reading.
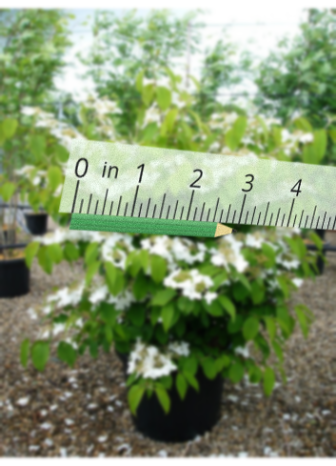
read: 3 in
